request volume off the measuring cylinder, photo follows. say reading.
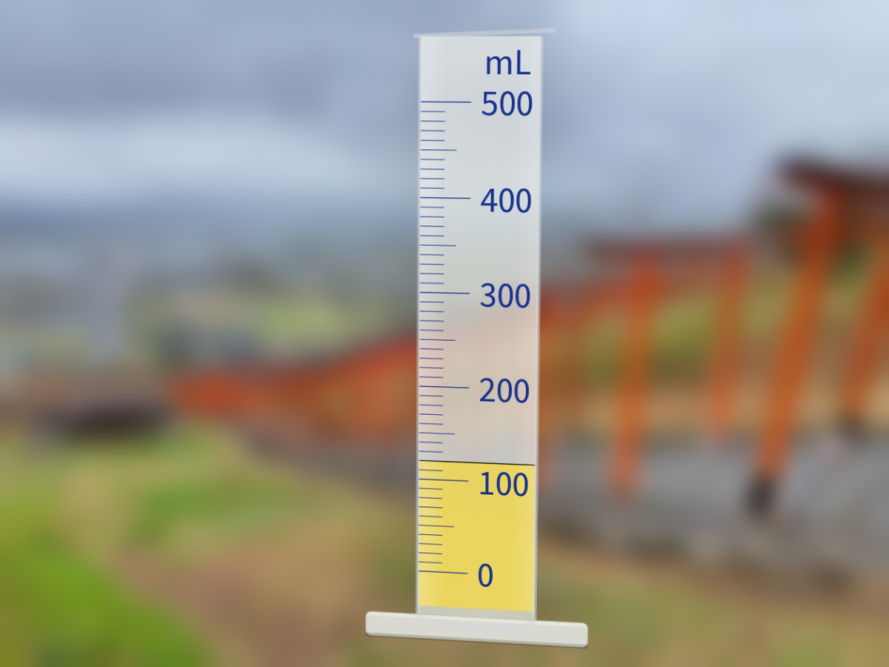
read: 120 mL
